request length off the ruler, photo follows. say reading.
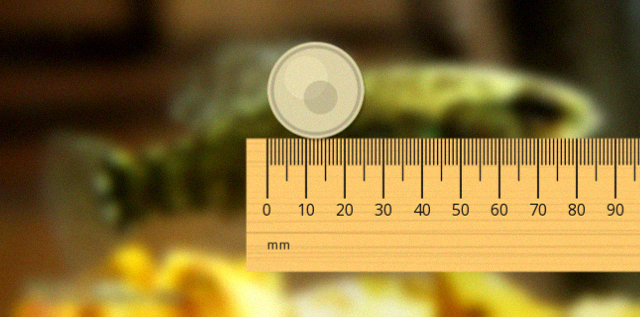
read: 25 mm
